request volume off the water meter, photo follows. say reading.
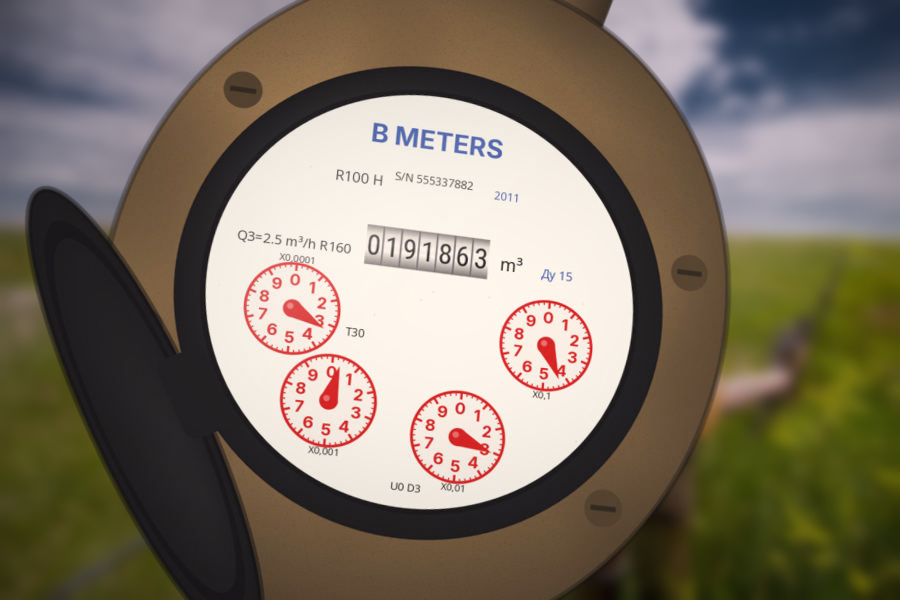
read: 191863.4303 m³
